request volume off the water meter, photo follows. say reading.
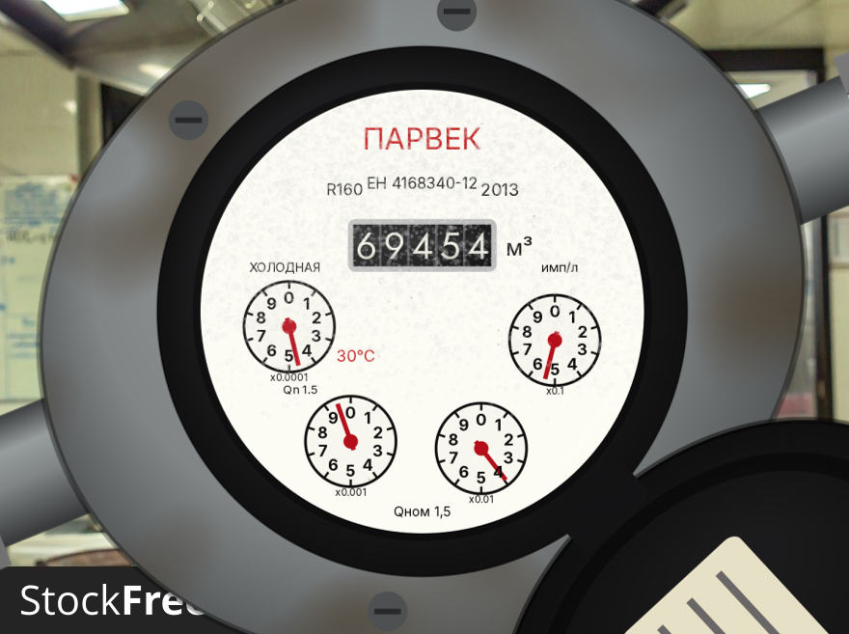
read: 69454.5394 m³
